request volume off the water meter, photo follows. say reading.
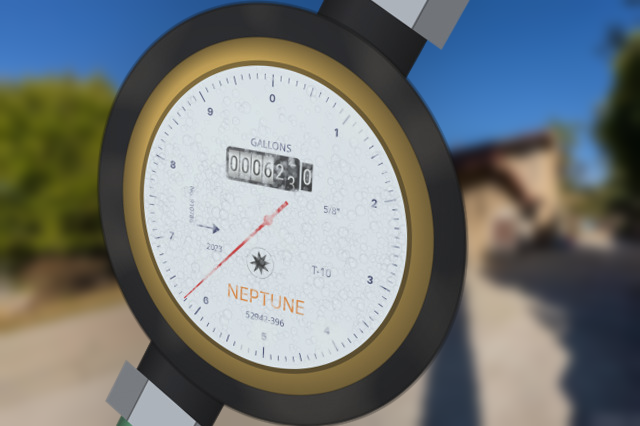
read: 6226.2 gal
